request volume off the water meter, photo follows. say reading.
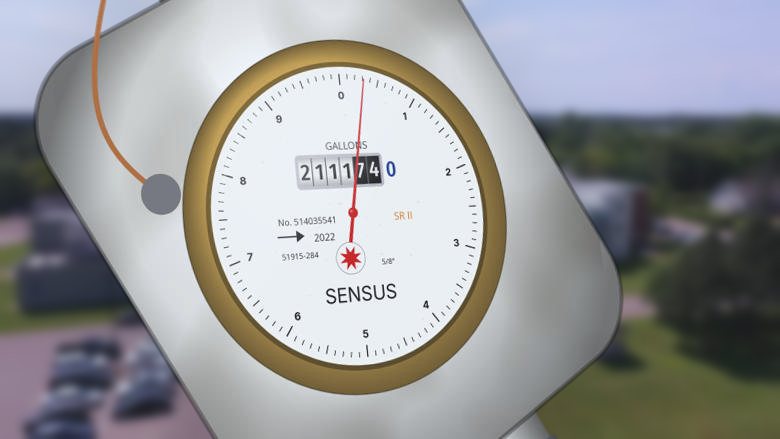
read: 2111740.3 gal
